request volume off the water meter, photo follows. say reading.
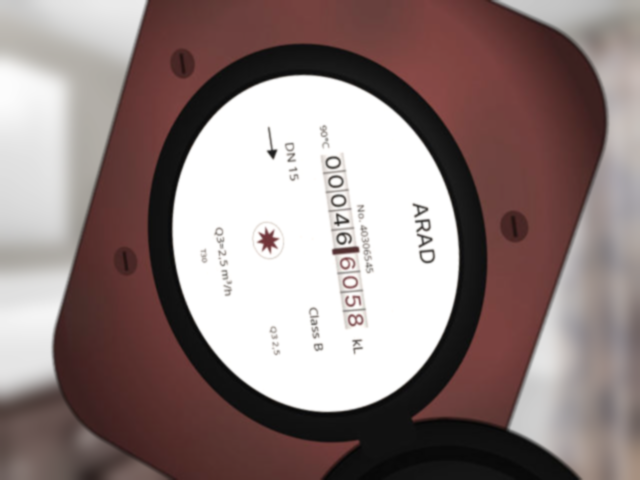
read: 46.6058 kL
